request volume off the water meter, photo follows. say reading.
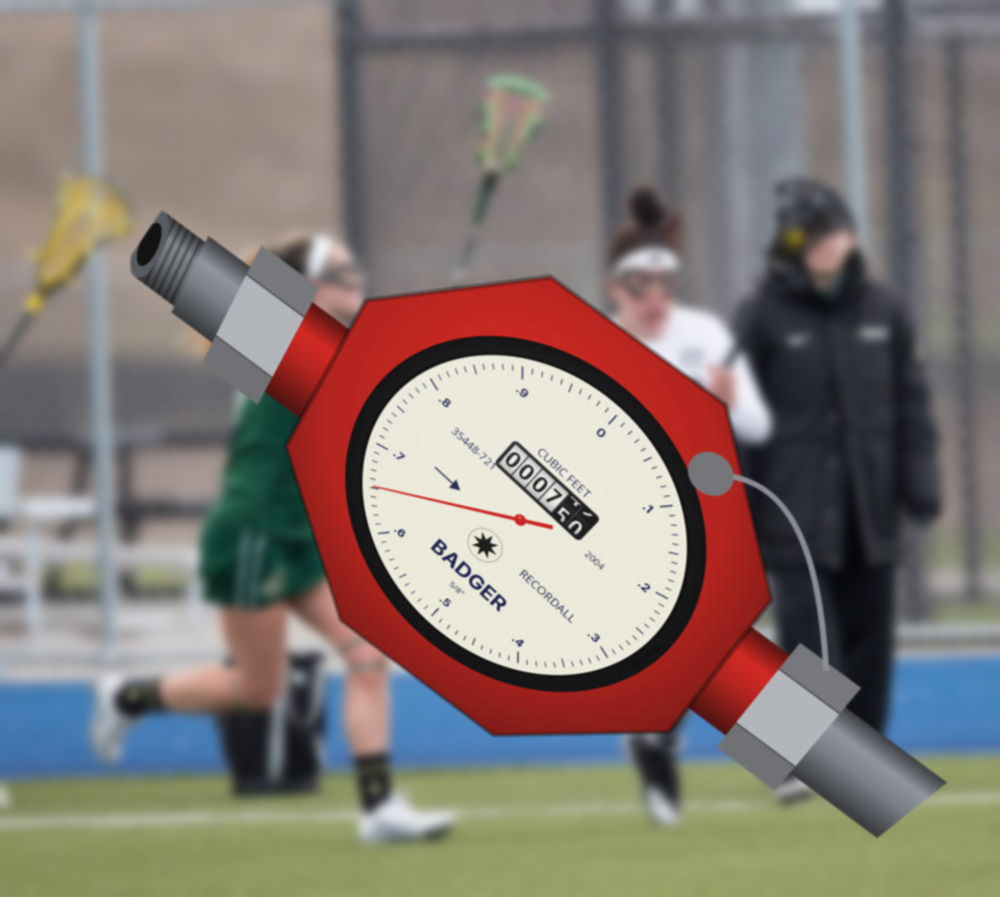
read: 749.65 ft³
